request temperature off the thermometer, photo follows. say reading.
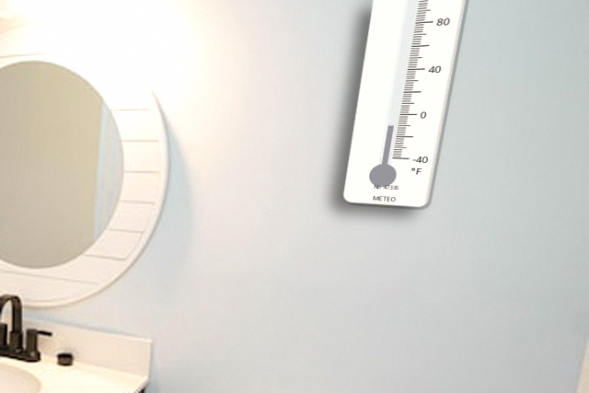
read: -10 °F
